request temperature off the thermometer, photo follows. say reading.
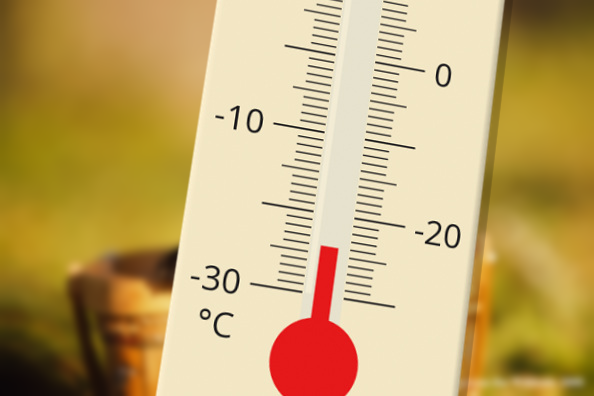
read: -24 °C
